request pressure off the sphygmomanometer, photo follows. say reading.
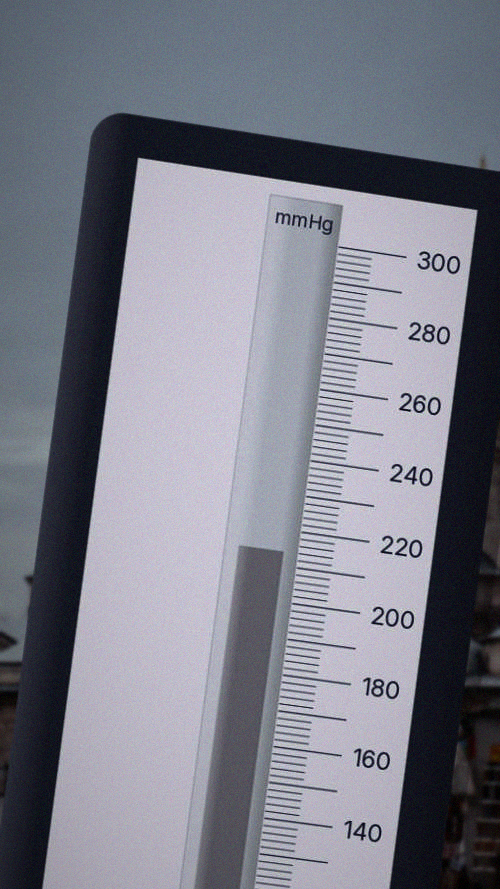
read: 214 mmHg
